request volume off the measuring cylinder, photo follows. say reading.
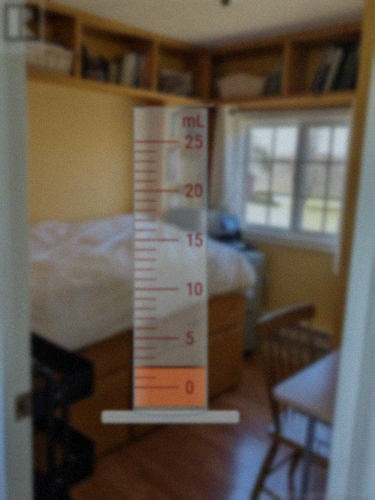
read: 2 mL
